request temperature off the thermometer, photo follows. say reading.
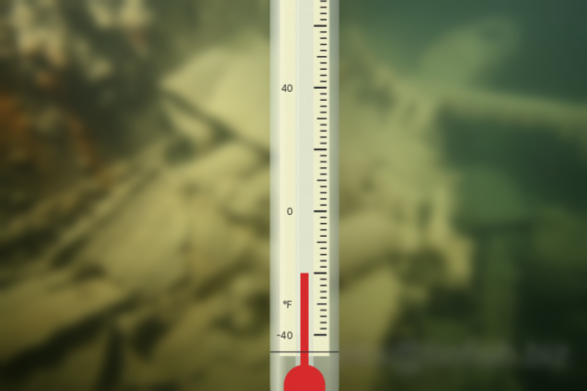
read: -20 °F
